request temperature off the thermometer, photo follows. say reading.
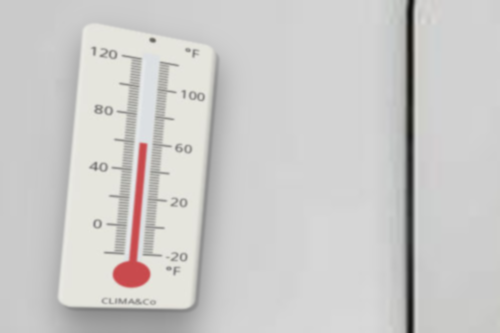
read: 60 °F
